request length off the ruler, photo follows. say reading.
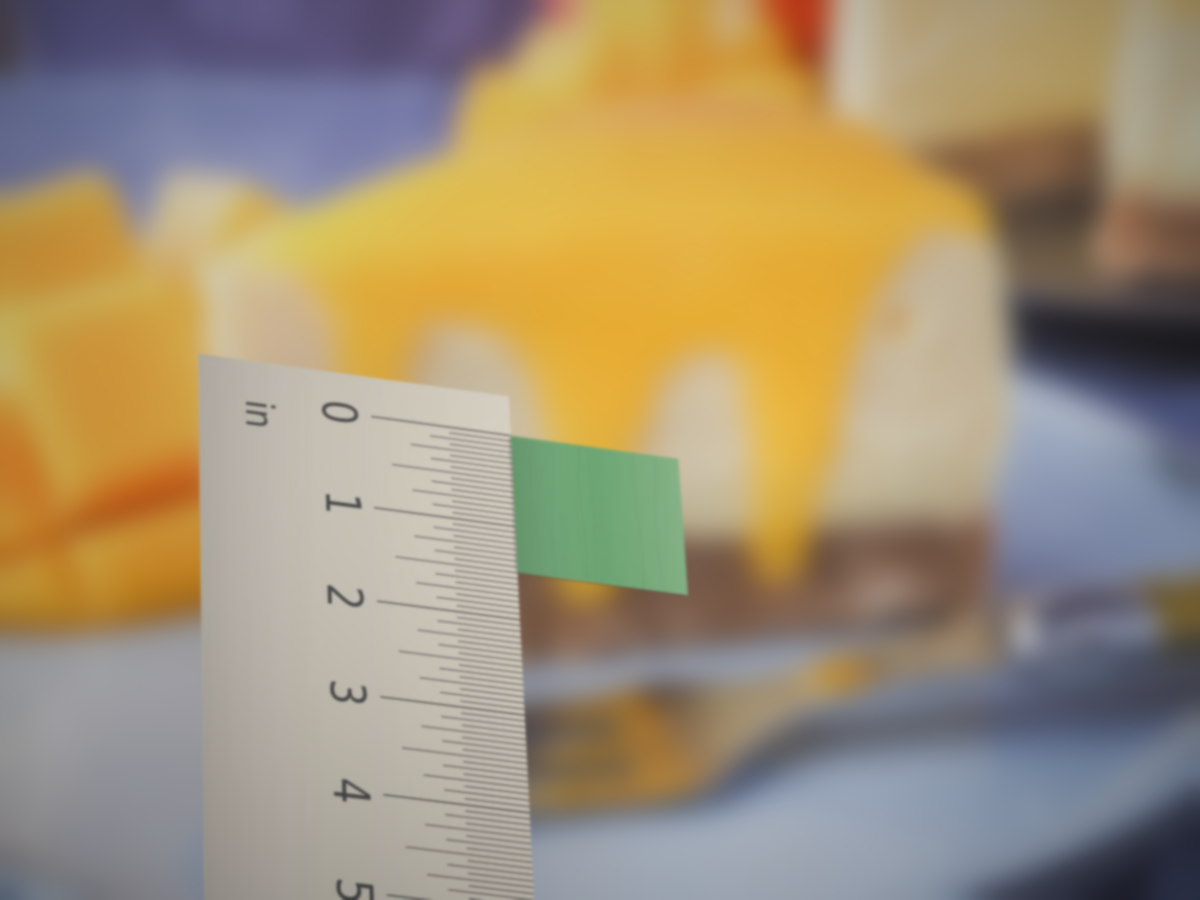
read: 1.5 in
